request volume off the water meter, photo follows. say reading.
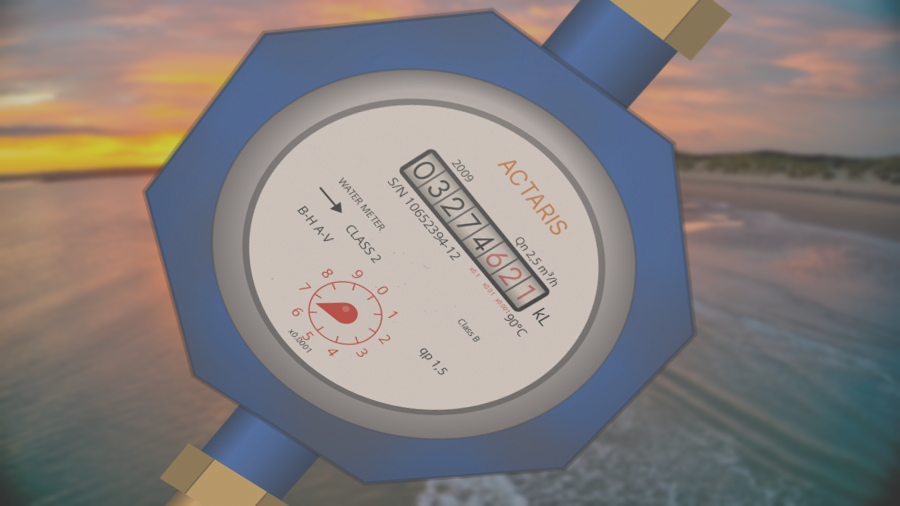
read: 3274.6216 kL
